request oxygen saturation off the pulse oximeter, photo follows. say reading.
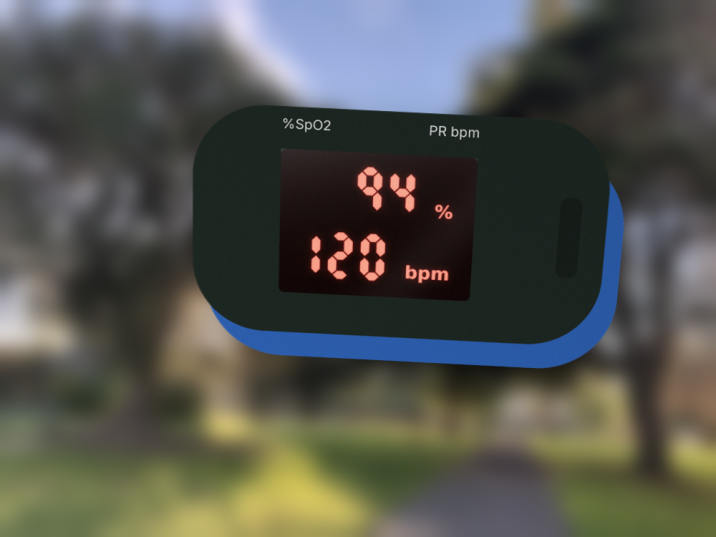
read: 94 %
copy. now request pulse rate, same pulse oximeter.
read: 120 bpm
